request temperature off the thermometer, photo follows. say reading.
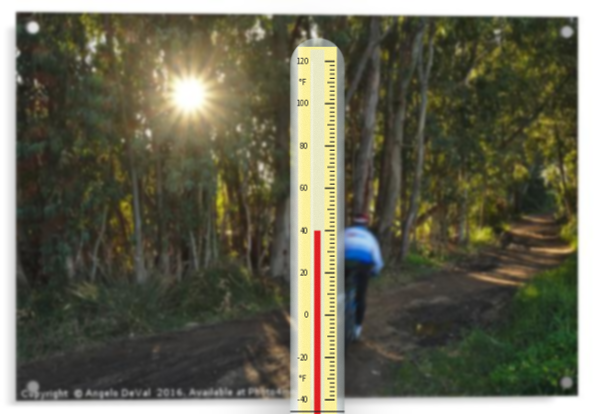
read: 40 °F
